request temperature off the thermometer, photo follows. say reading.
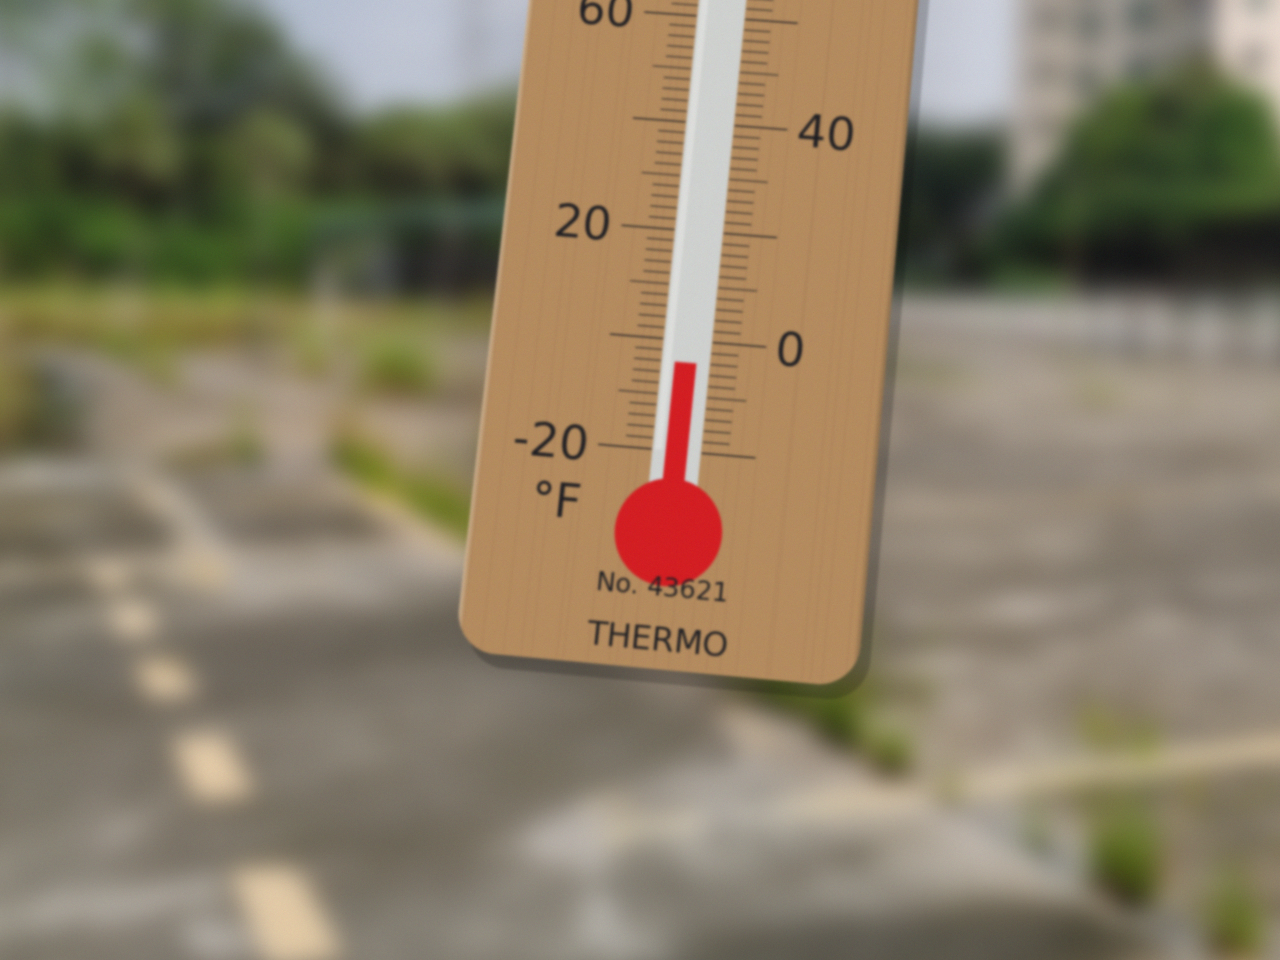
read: -4 °F
